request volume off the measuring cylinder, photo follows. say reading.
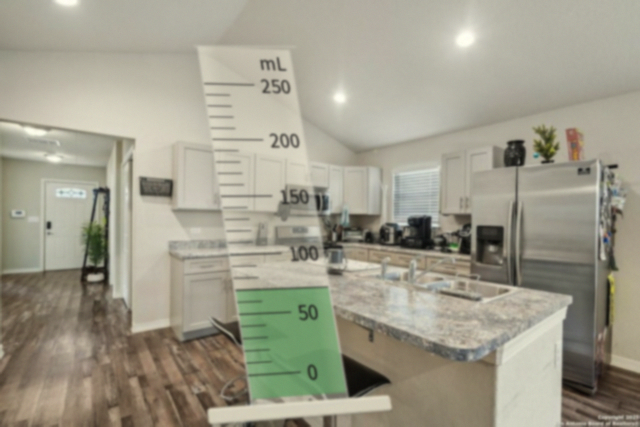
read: 70 mL
